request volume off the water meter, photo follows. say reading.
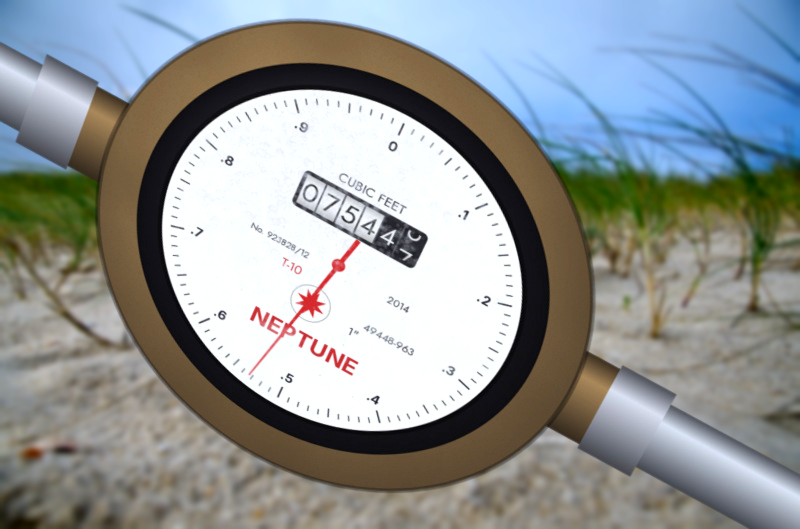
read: 75446.53 ft³
